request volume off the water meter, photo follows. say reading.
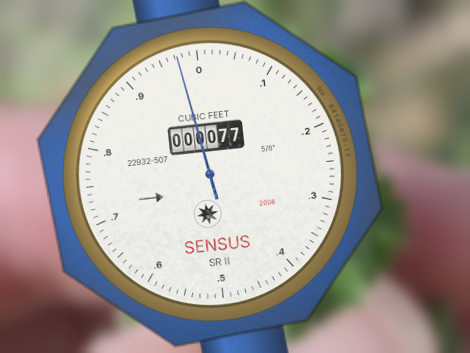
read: 76.97 ft³
